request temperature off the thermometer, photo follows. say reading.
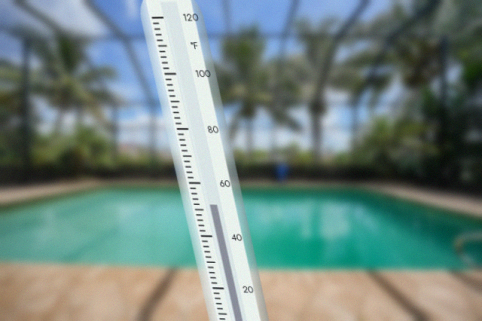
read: 52 °F
